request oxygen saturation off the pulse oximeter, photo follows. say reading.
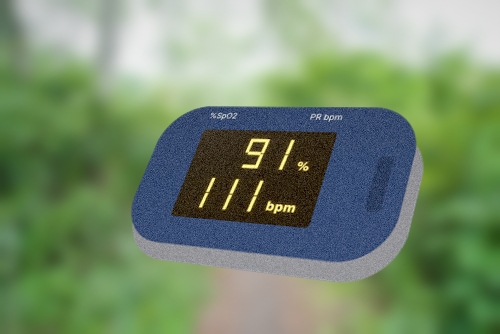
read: 91 %
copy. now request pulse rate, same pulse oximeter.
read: 111 bpm
